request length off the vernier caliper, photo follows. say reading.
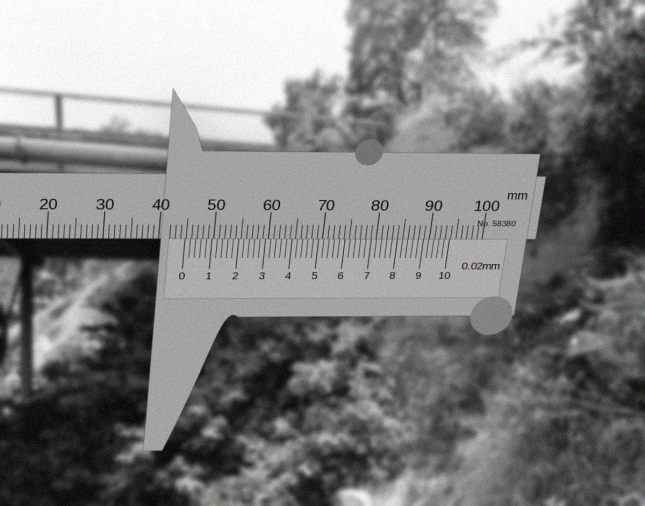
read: 44.8 mm
